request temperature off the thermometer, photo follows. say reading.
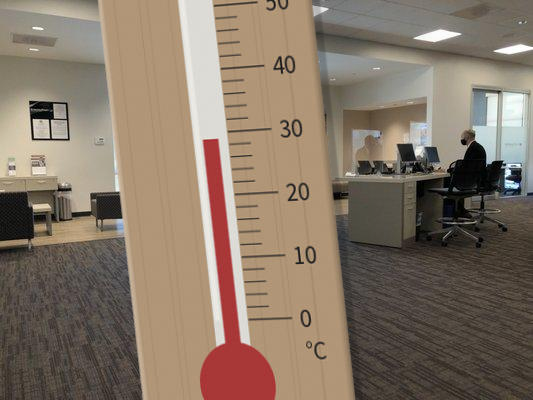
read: 29 °C
